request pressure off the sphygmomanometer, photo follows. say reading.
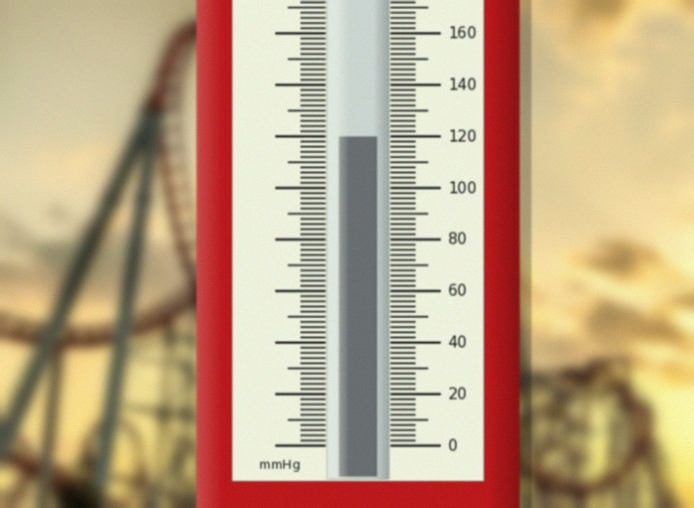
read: 120 mmHg
